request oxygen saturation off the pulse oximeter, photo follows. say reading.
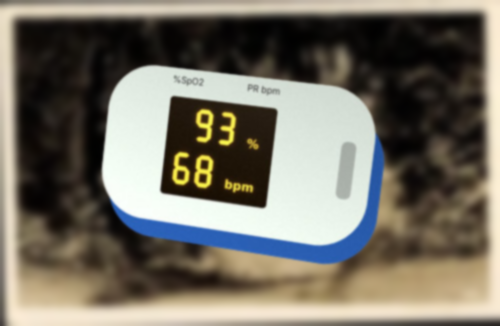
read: 93 %
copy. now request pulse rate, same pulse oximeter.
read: 68 bpm
